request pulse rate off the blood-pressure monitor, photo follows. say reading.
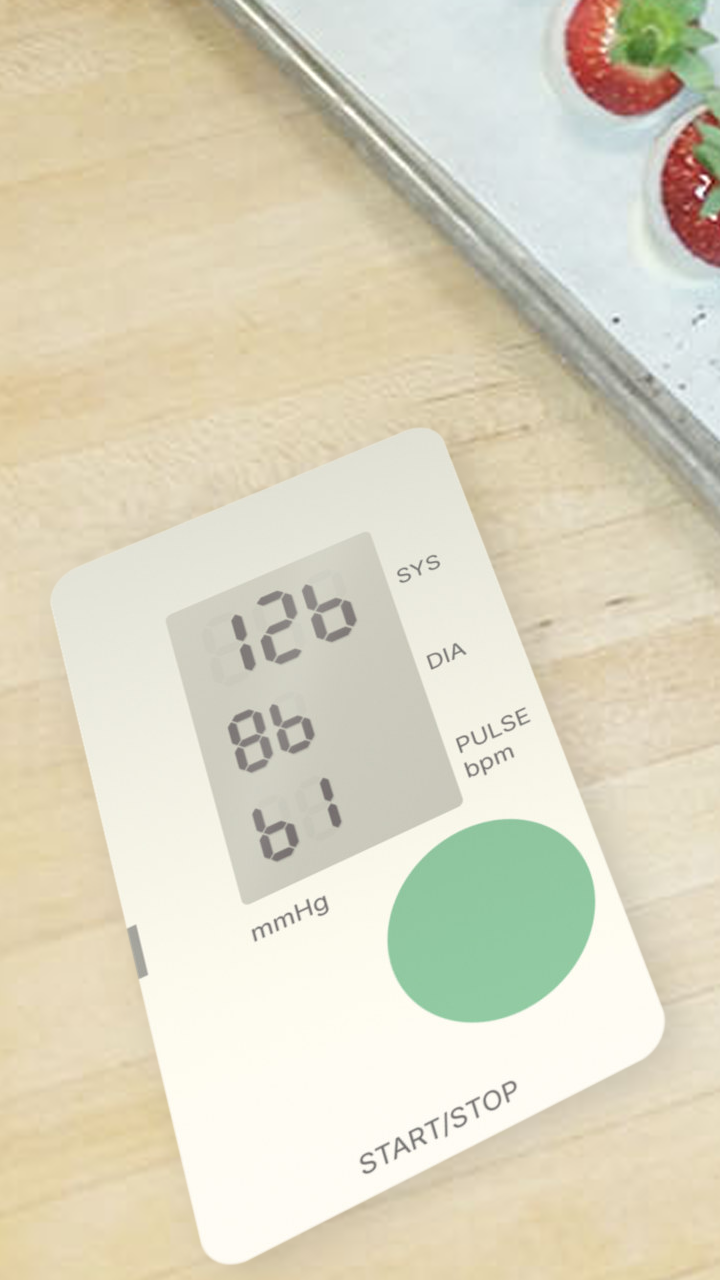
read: 61 bpm
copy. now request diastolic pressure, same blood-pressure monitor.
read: 86 mmHg
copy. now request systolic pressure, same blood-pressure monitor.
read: 126 mmHg
